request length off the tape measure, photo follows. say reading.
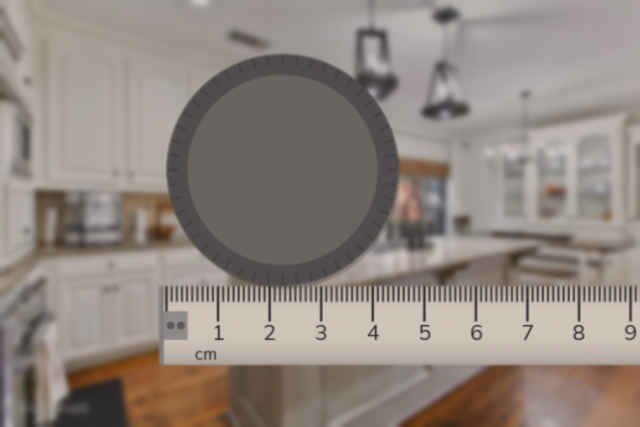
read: 4.5 cm
